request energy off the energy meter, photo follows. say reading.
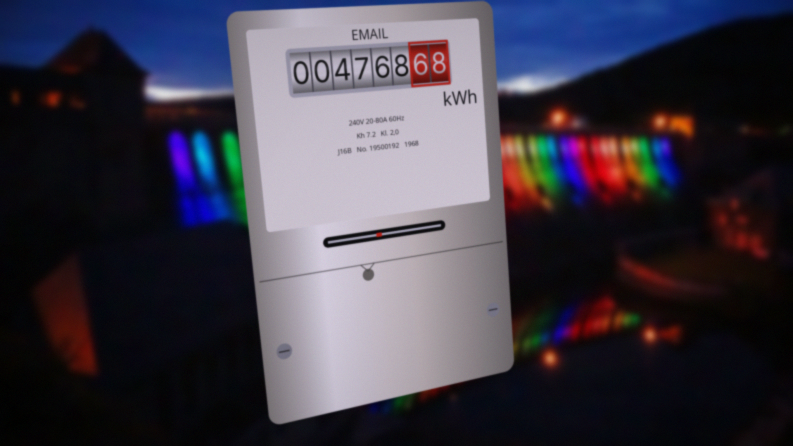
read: 4768.68 kWh
